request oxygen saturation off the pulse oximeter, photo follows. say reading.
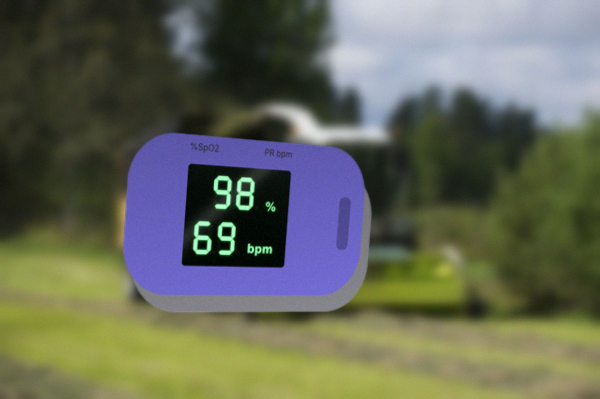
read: 98 %
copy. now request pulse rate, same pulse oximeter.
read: 69 bpm
